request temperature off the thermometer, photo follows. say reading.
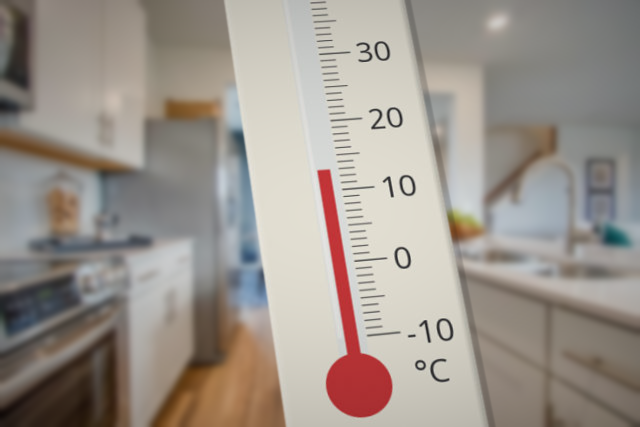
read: 13 °C
